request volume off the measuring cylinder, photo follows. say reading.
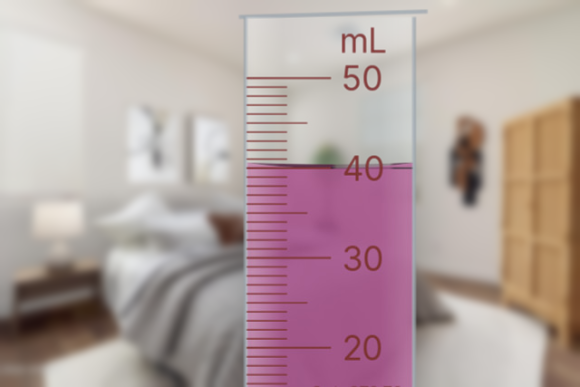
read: 40 mL
